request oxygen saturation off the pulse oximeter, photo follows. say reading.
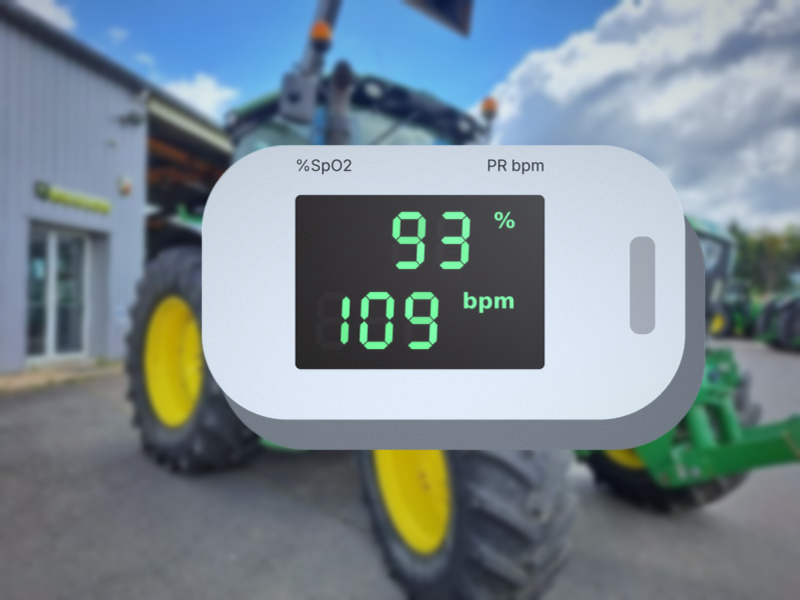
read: 93 %
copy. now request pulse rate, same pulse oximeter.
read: 109 bpm
